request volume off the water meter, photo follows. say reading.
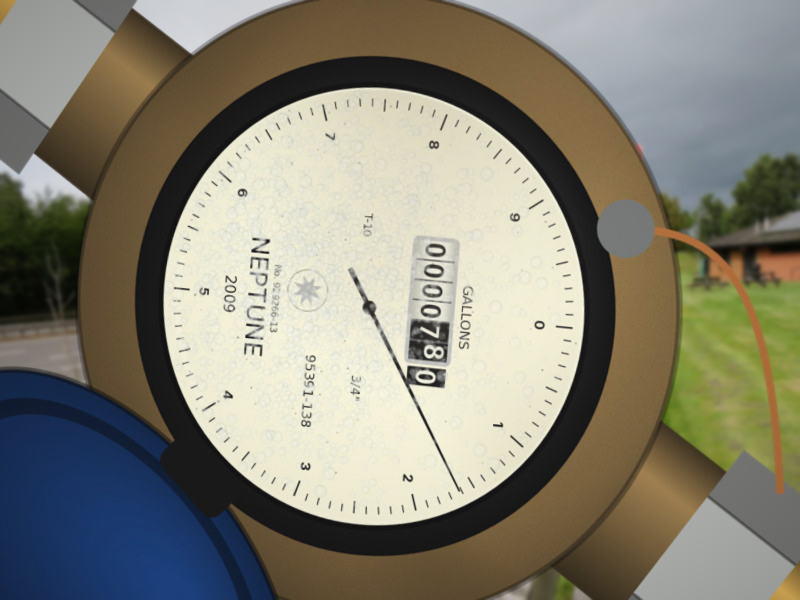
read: 781.6 gal
